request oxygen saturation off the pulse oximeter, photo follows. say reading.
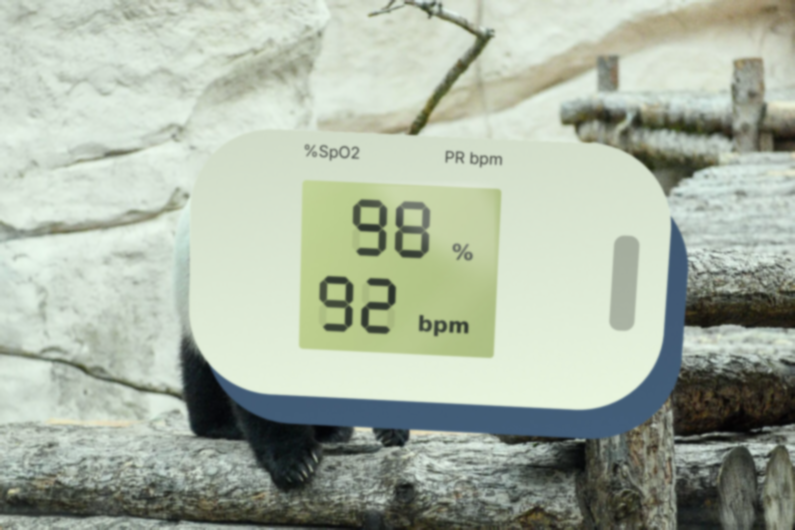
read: 98 %
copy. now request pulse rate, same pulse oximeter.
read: 92 bpm
